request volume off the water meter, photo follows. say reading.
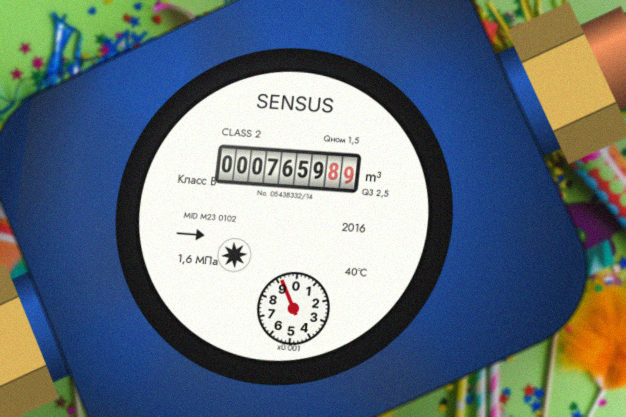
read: 7659.889 m³
